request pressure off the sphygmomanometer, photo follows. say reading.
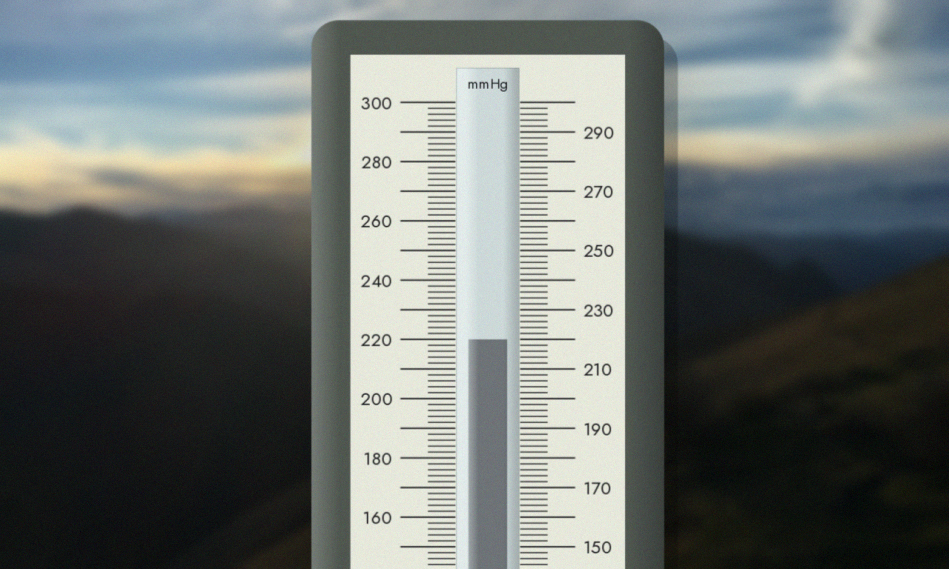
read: 220 mmHg
